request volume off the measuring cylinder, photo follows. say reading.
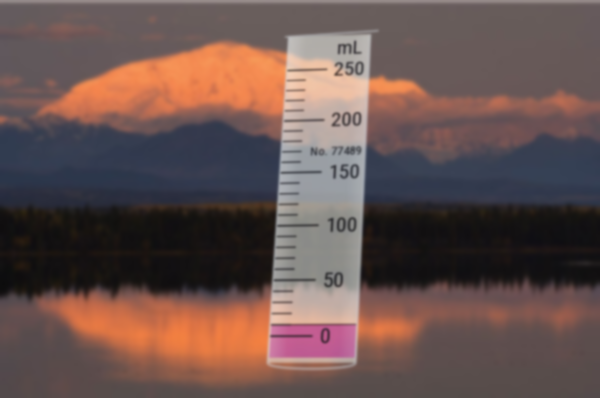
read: 10 mL
